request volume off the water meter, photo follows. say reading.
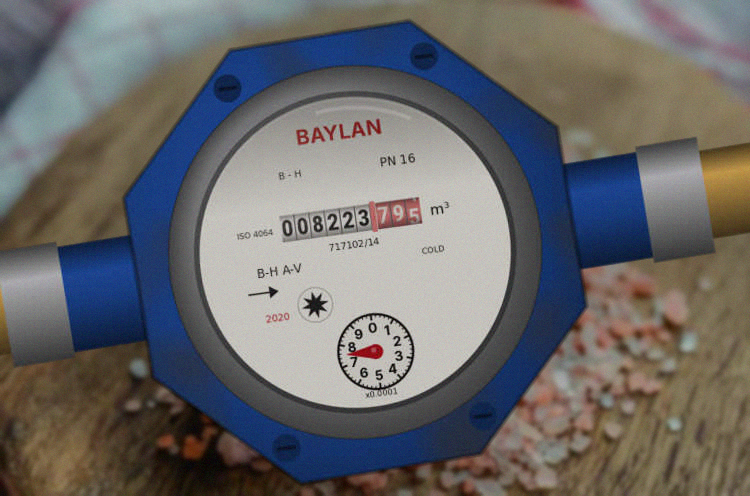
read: 8223.7947 m³
